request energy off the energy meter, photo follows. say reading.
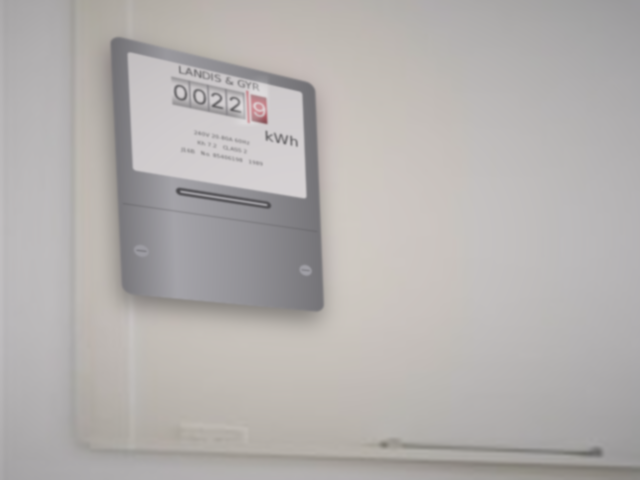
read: 22.9 kWh
